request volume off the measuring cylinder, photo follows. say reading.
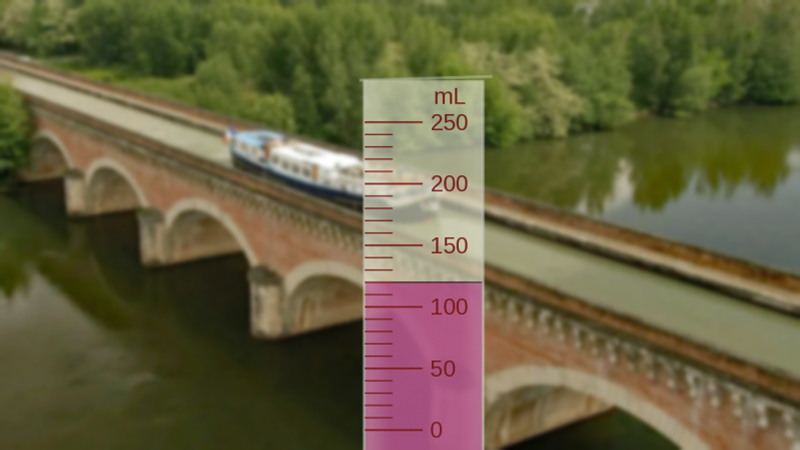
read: 120 mL
